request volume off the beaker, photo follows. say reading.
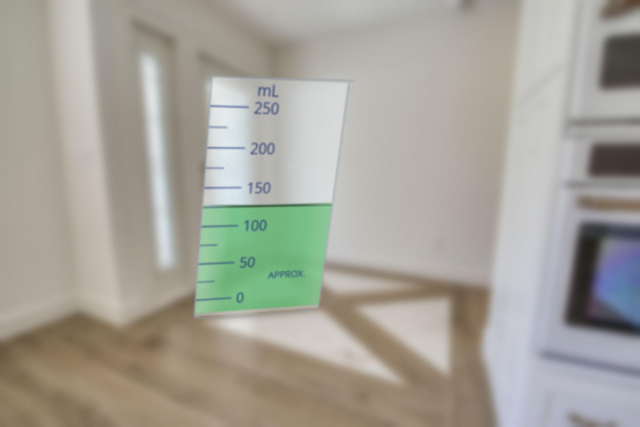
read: 125 mL
